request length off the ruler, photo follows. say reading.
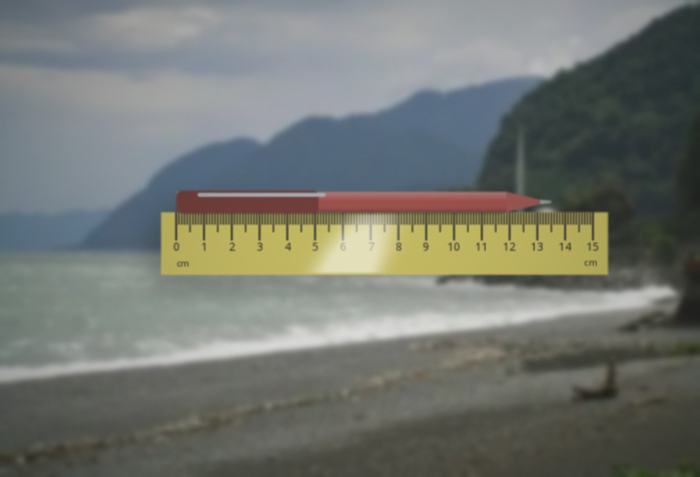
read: 13.5 cm
